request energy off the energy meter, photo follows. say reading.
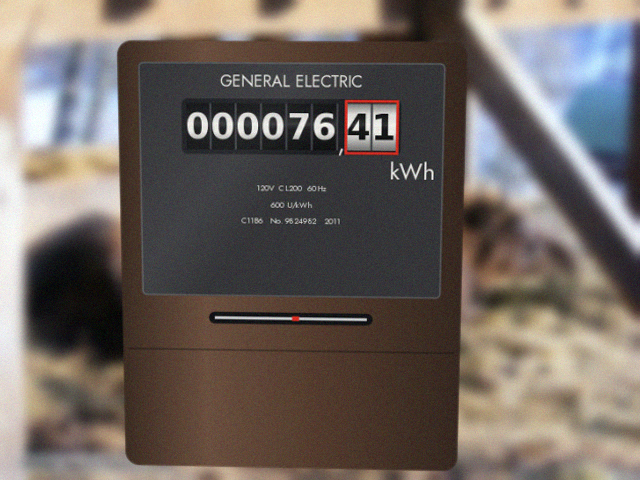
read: 76.41 kWh
